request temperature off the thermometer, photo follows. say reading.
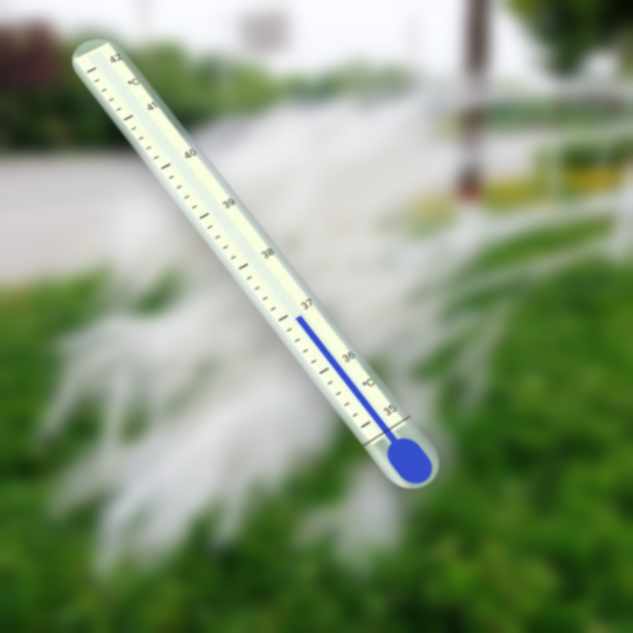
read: 36.9 °C
